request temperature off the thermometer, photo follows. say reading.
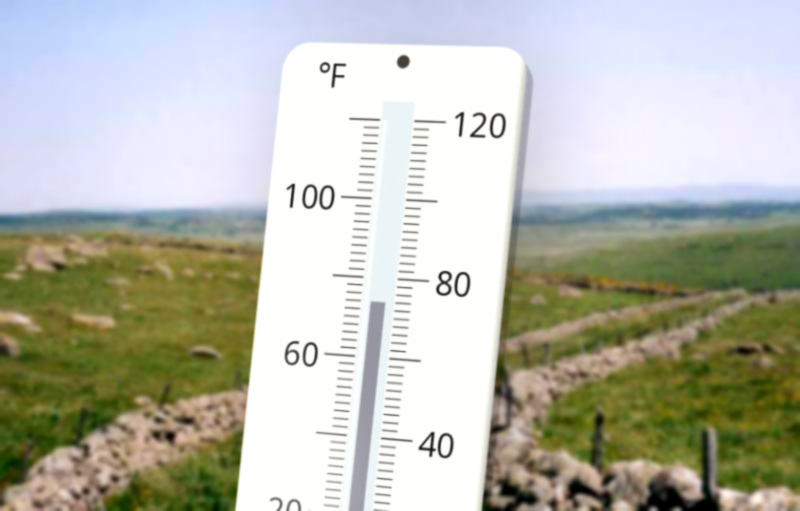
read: 74 °F
